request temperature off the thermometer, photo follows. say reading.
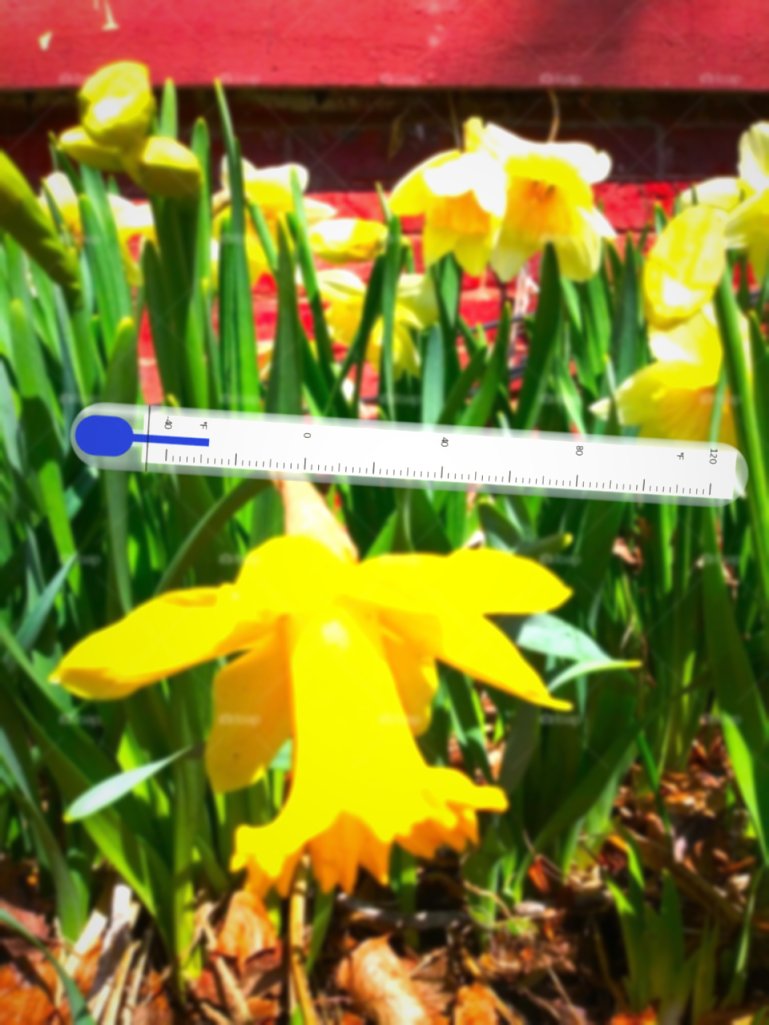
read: -28 °F
